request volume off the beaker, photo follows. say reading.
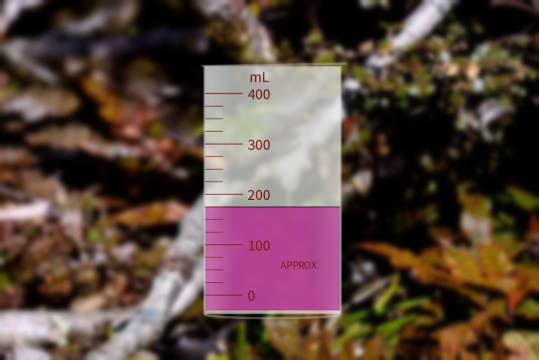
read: 175 mL
